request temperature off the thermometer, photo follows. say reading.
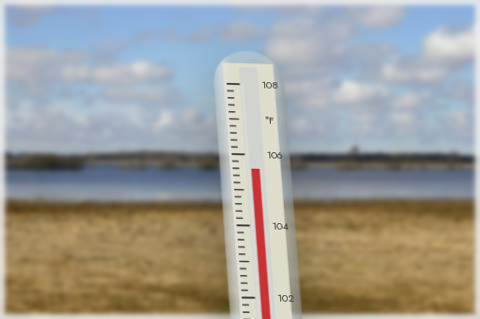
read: 105.6 °F
